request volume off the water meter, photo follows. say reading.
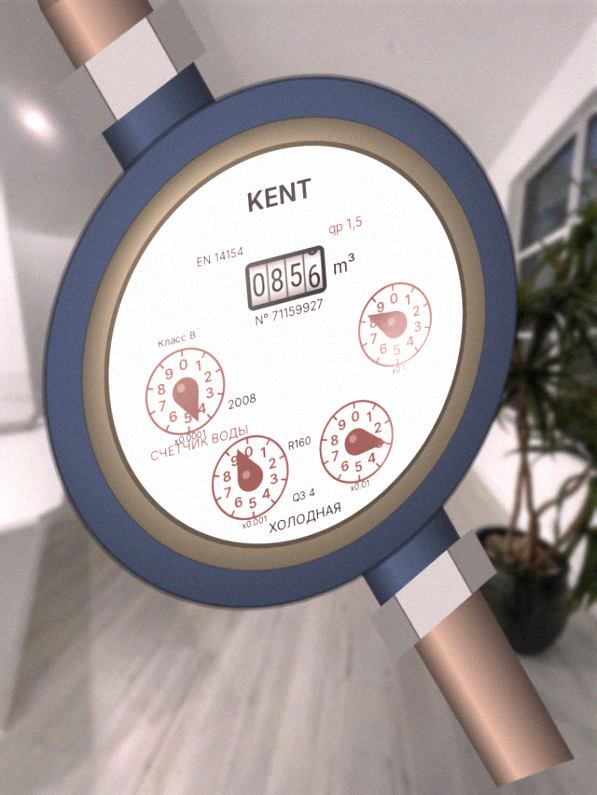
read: 855.8294 m³
